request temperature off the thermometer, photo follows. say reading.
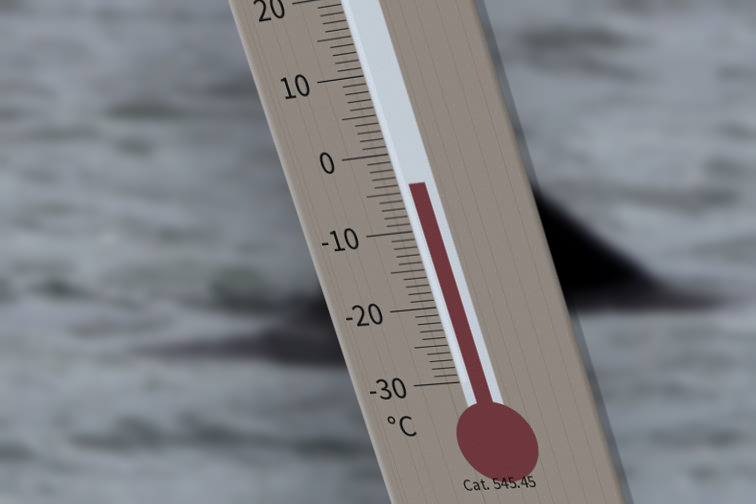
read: -4 °C
